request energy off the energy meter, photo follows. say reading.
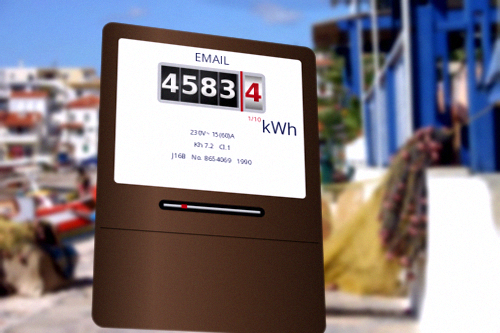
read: 4583.4 kWh
